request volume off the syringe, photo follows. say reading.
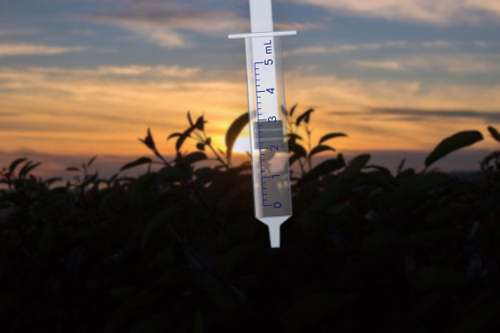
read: 2 mL
